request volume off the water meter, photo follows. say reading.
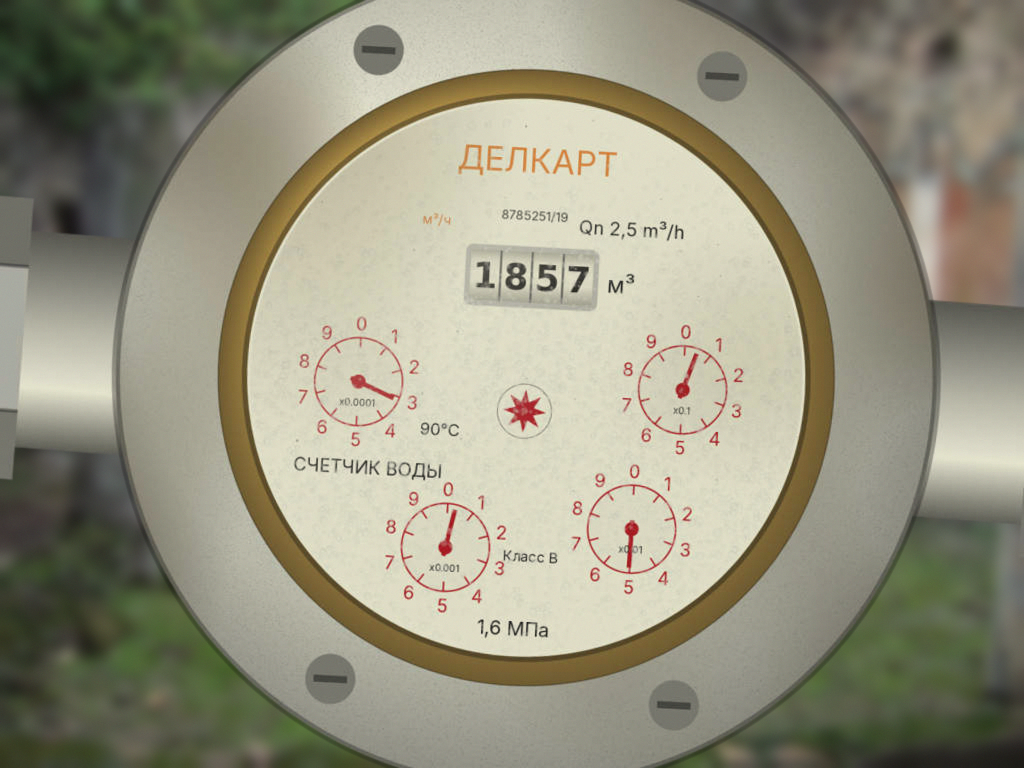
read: 1857.0503 m³
